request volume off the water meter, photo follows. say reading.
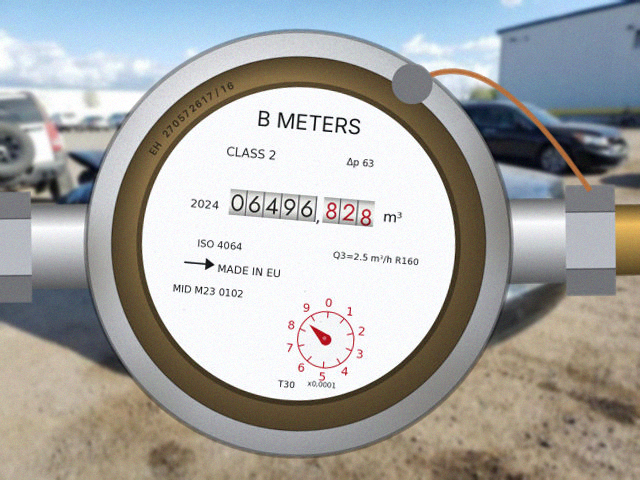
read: 6496.8278 m³
